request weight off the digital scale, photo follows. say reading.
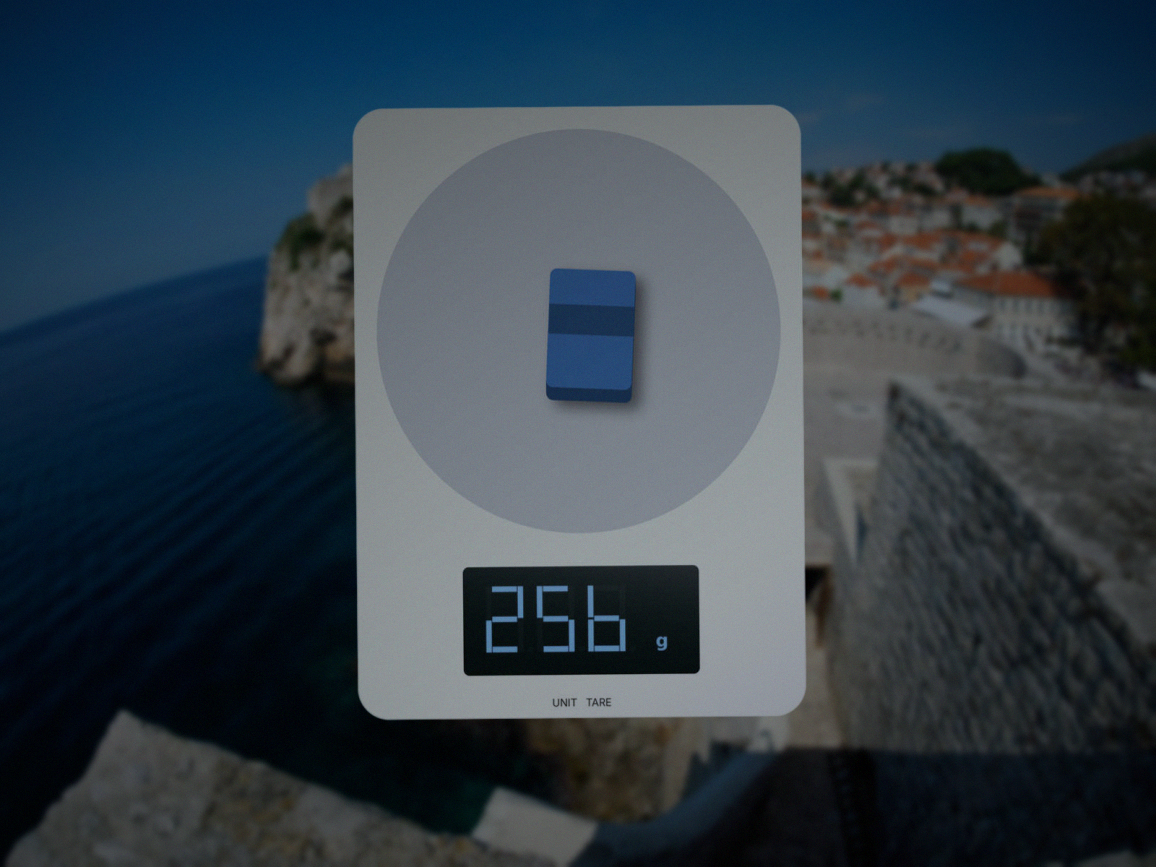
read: 256 g
